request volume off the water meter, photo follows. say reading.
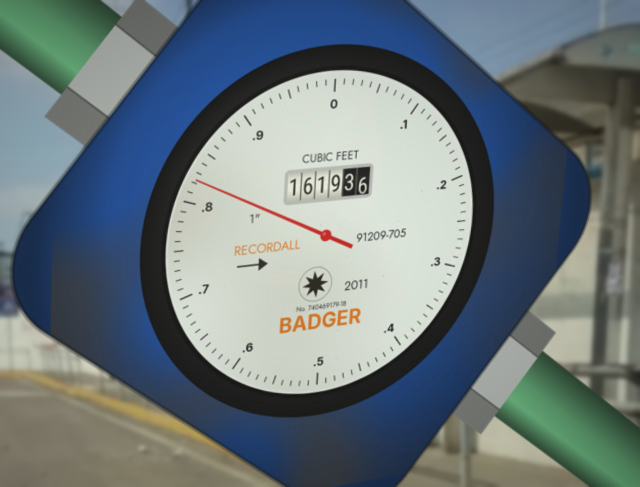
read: 161935.82 ft³
